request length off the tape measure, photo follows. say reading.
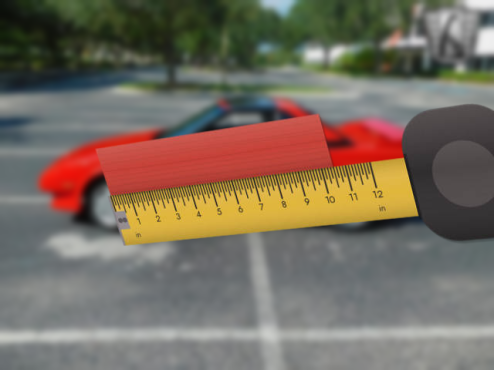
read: 10.5 in
